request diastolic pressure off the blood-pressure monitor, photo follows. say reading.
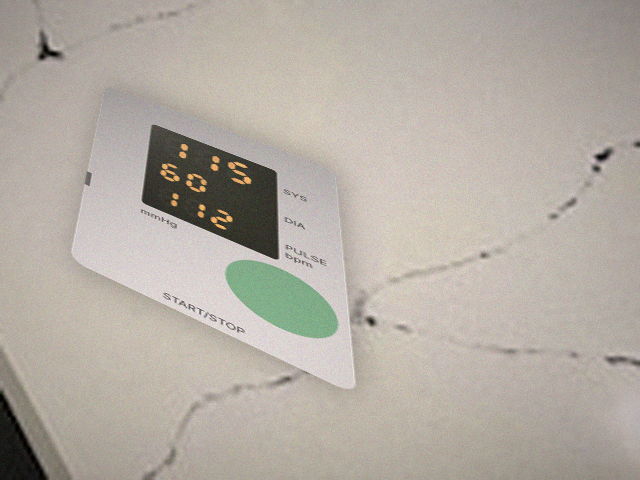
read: 60 mmHg
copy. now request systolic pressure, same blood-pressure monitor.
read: 115 mmHg
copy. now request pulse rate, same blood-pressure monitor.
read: 112 bpm
